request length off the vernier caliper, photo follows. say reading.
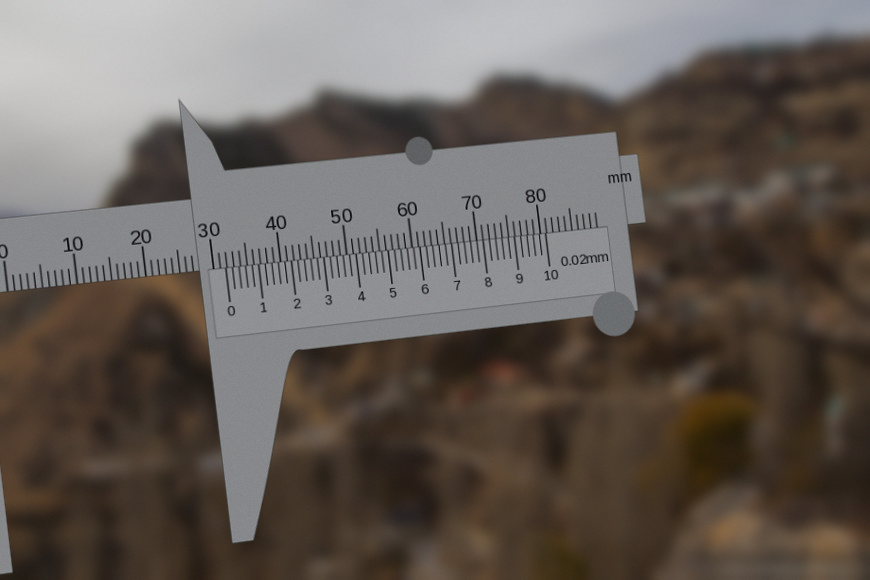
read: 31.8 mm
